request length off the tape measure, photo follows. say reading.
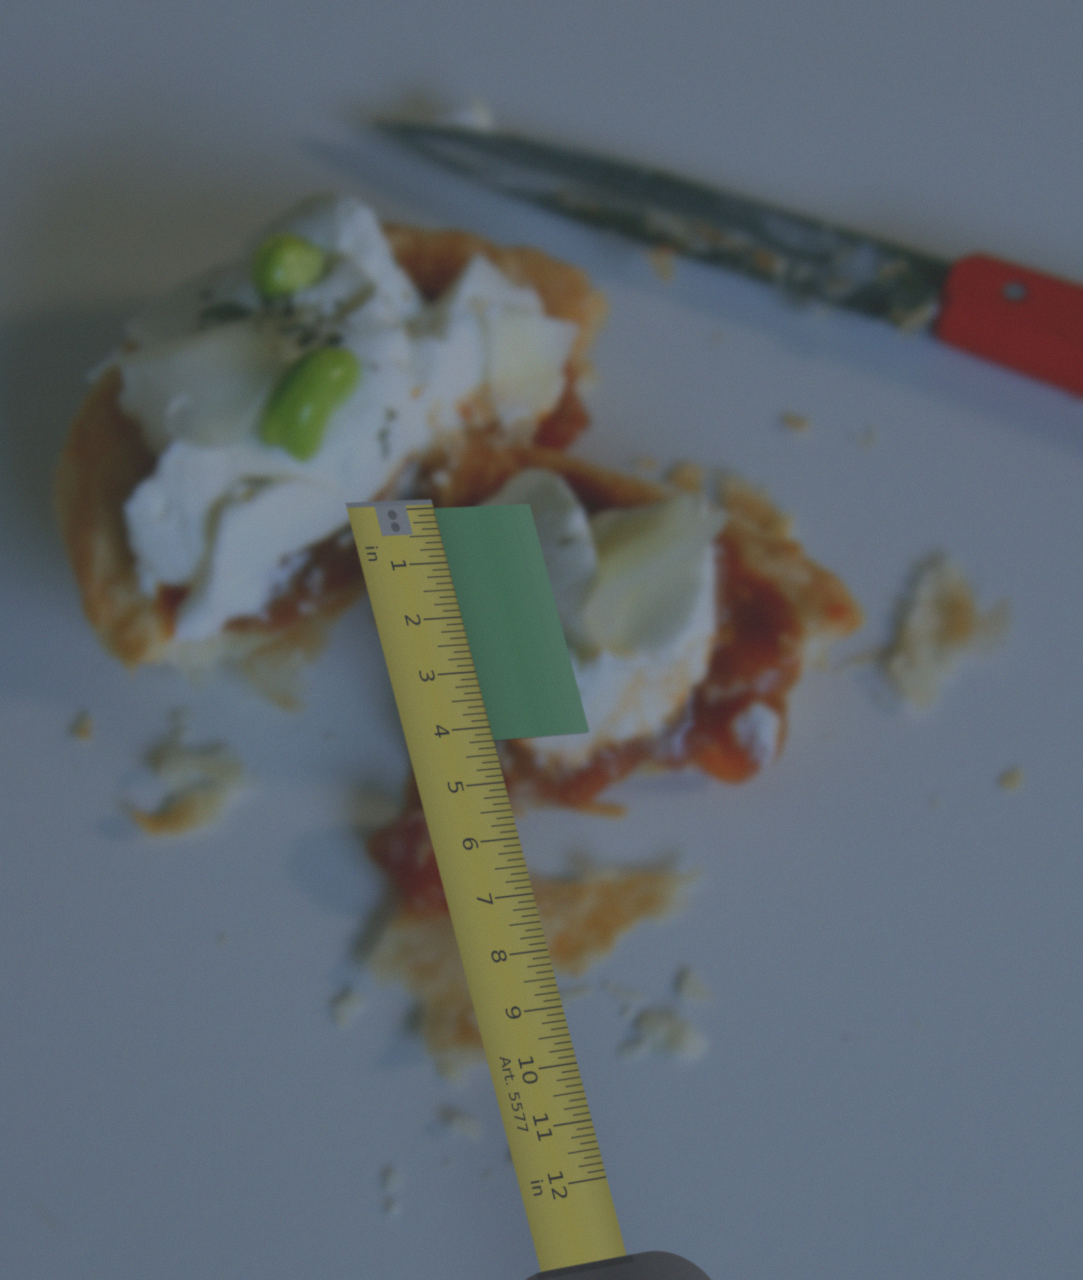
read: 4.25 in
